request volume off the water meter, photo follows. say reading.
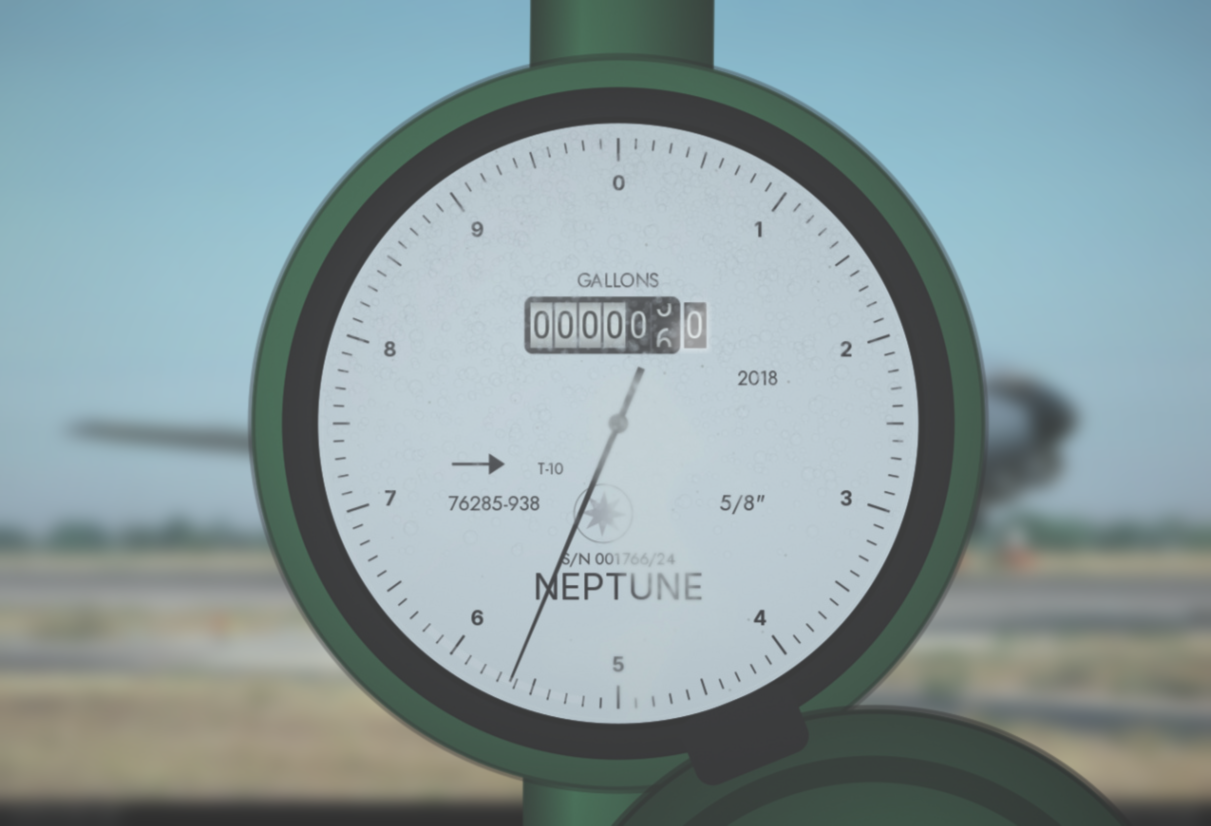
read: 55.6 gal
